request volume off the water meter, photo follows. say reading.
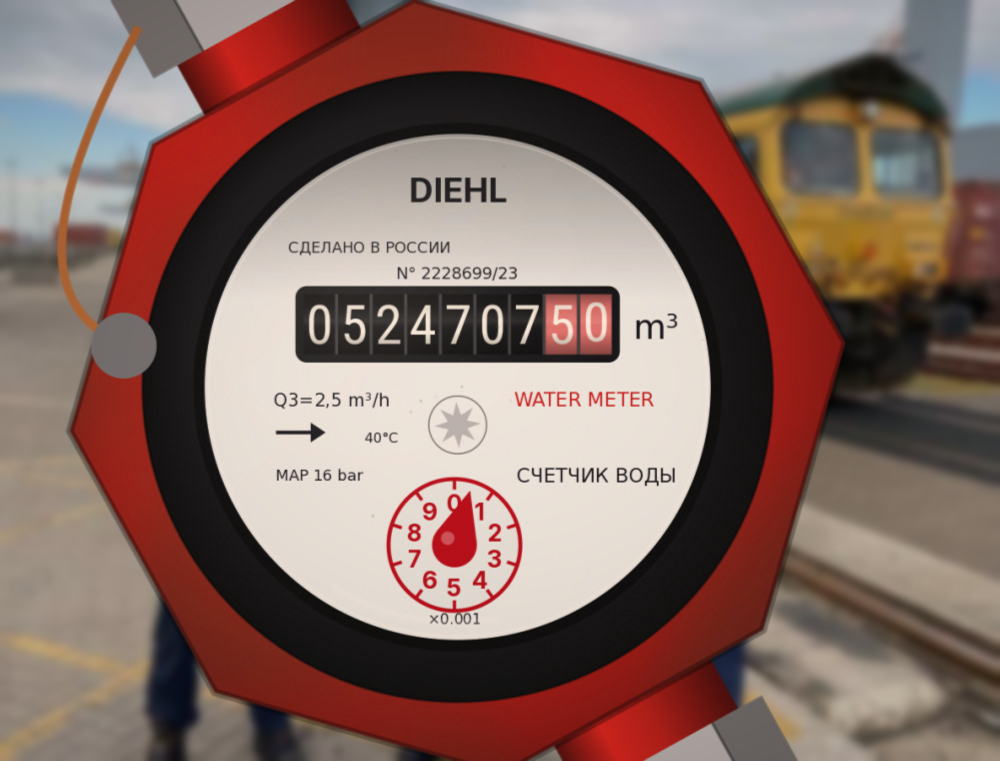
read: 524707.500 m³
